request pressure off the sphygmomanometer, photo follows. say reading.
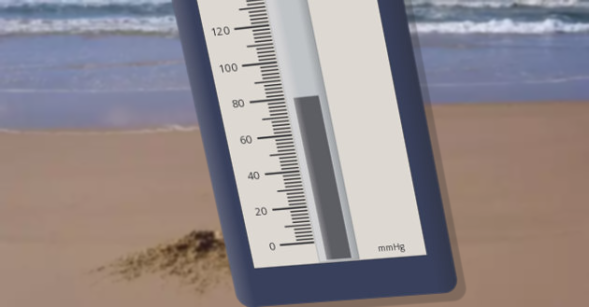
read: 80 mmHg
